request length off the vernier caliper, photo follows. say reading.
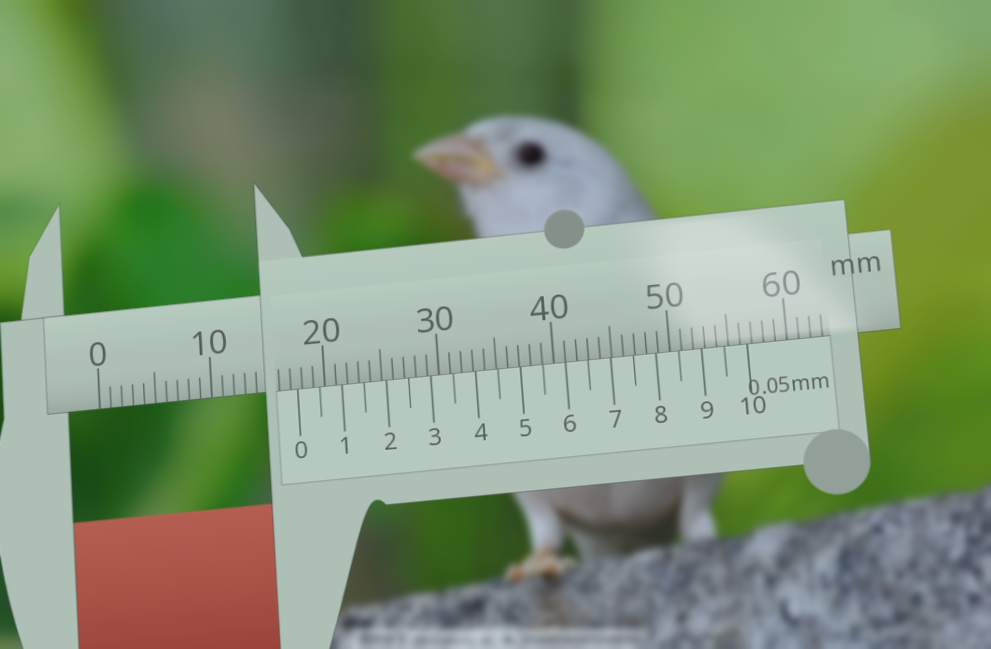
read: 17.6 mm
